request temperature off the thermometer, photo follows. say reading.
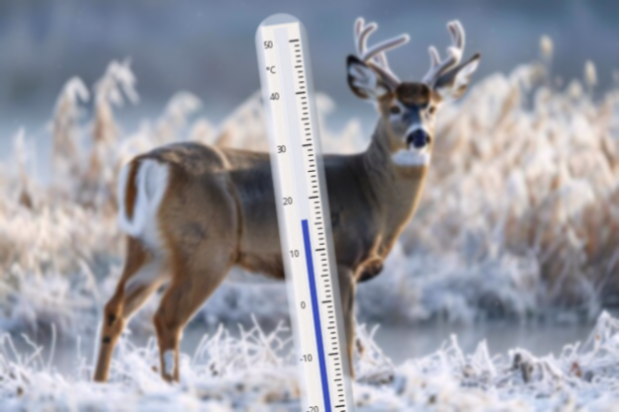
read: 16 °C
